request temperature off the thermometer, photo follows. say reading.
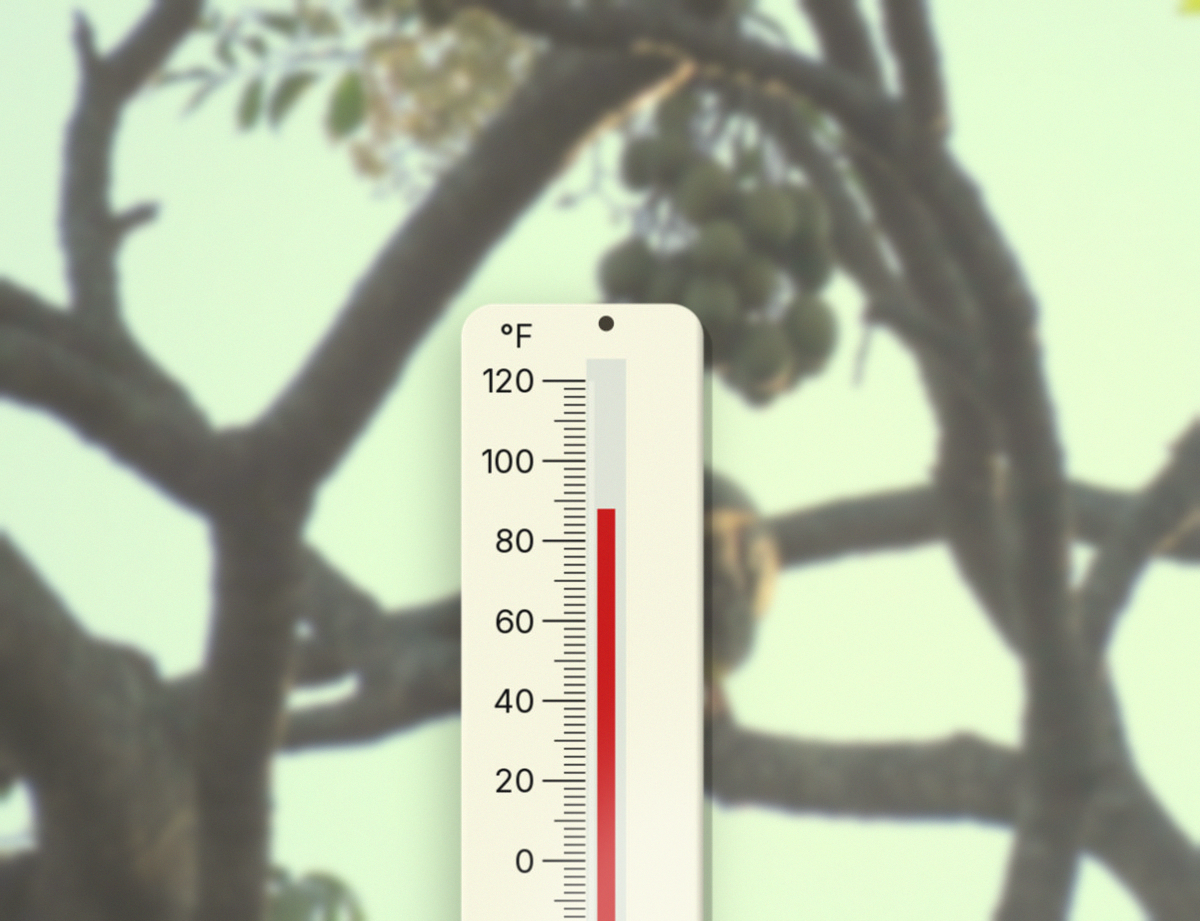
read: 88 °F
